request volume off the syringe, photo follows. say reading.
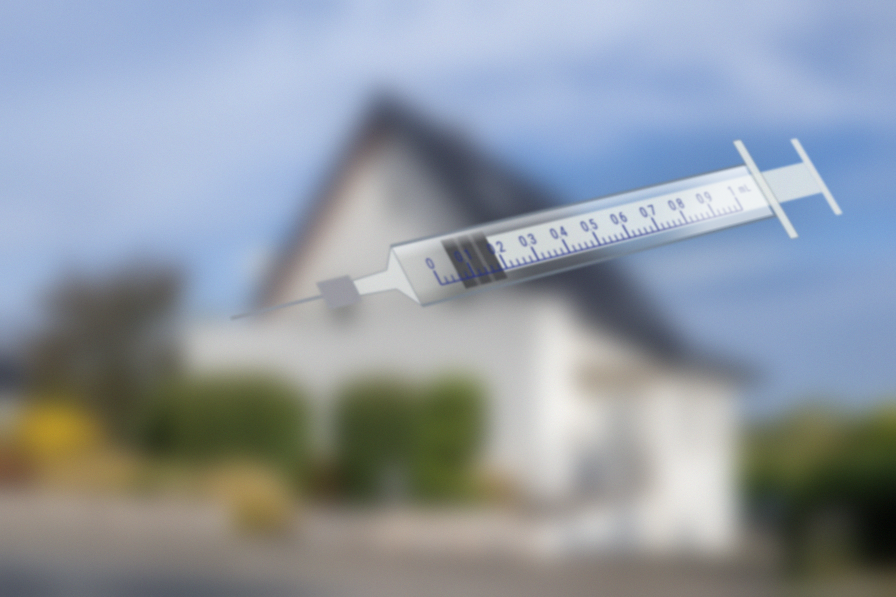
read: 0.06 mL
